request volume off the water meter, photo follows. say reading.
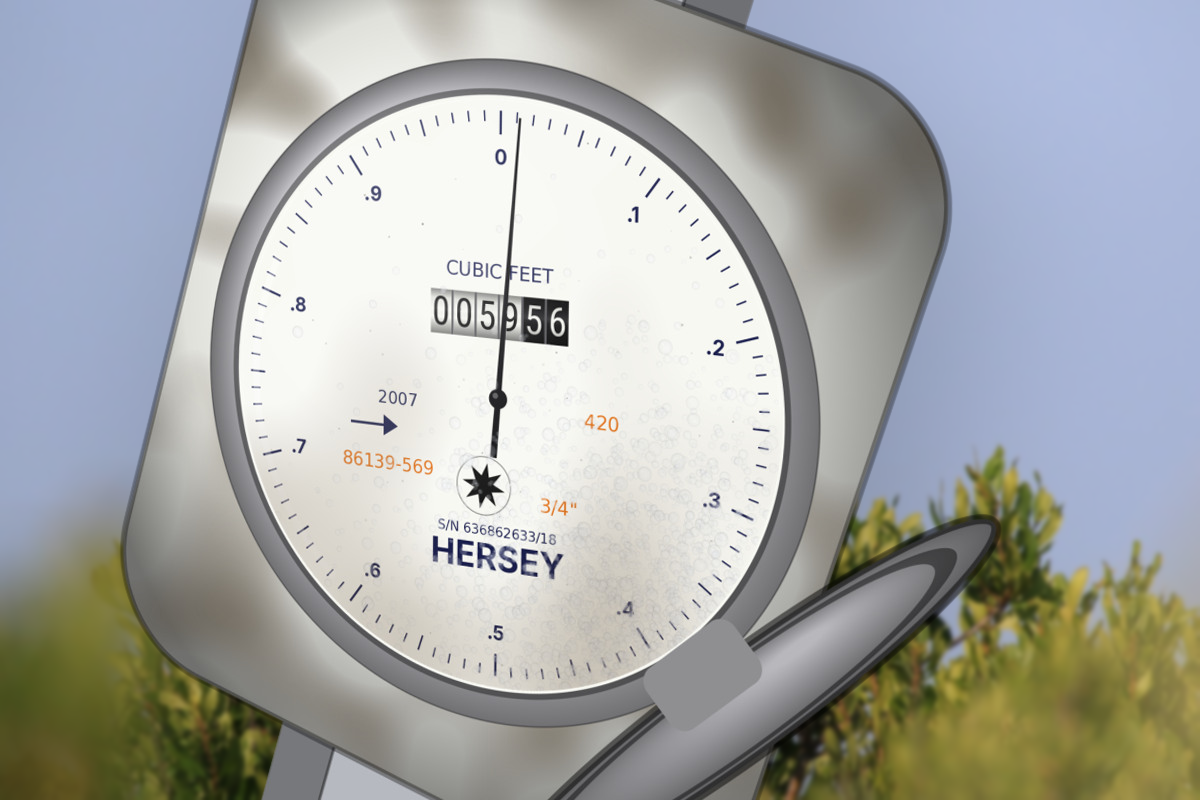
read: 5956.01 ft³
